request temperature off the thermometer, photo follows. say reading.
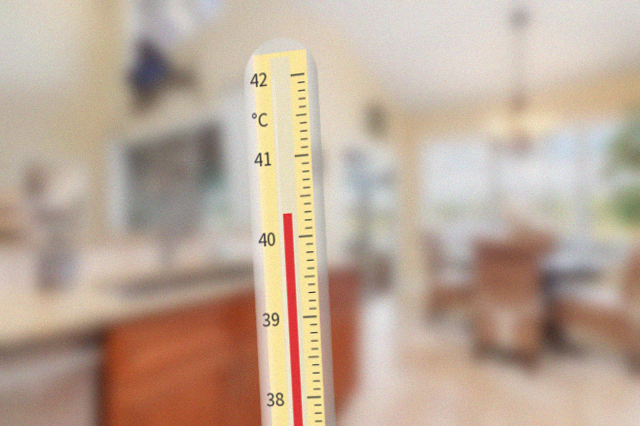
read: 40.3 °C
